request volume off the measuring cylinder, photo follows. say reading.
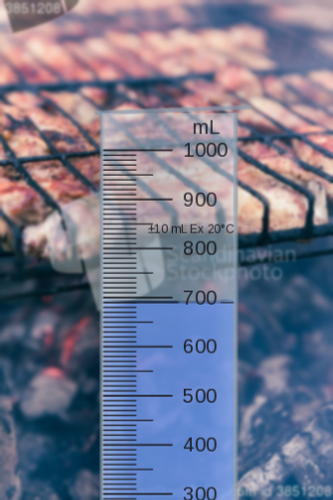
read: 690 mL
